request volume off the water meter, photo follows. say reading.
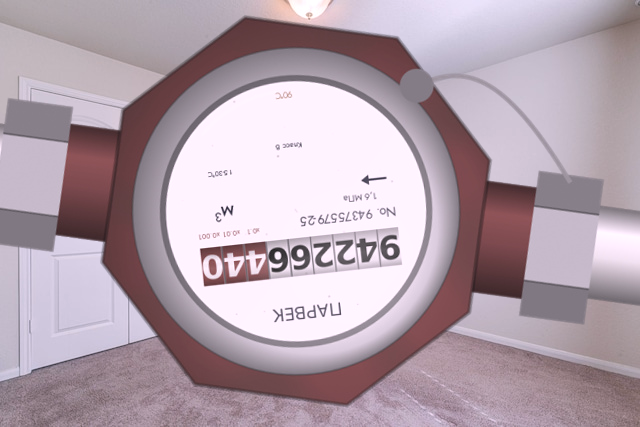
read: 942266.440 m³
